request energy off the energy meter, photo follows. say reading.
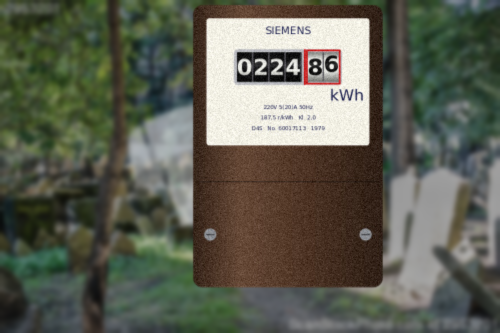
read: 224.86 kWh
